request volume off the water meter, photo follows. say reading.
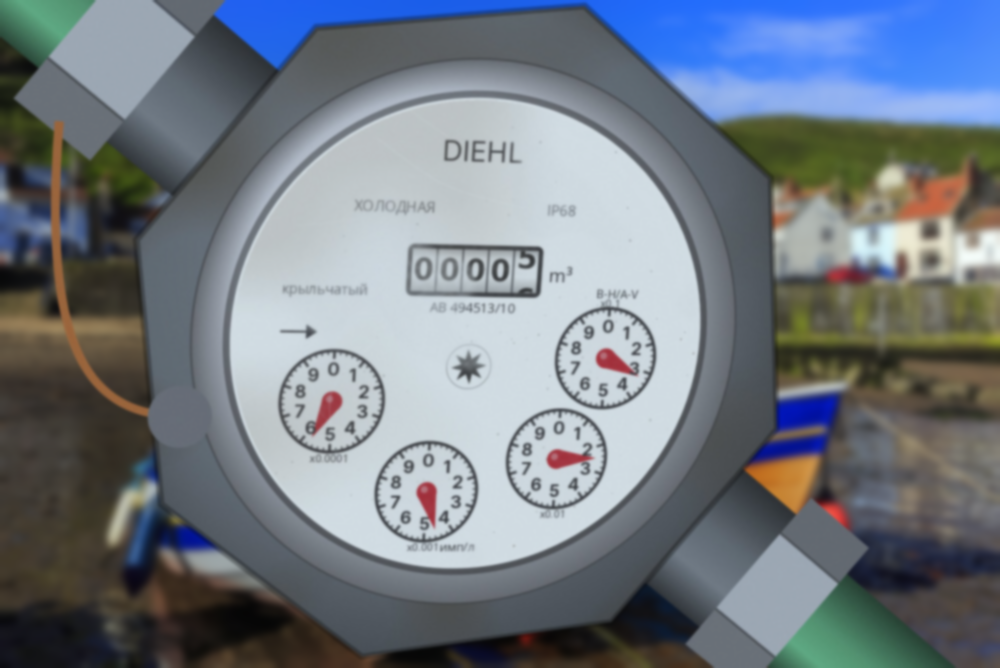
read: 5.3245 m³
